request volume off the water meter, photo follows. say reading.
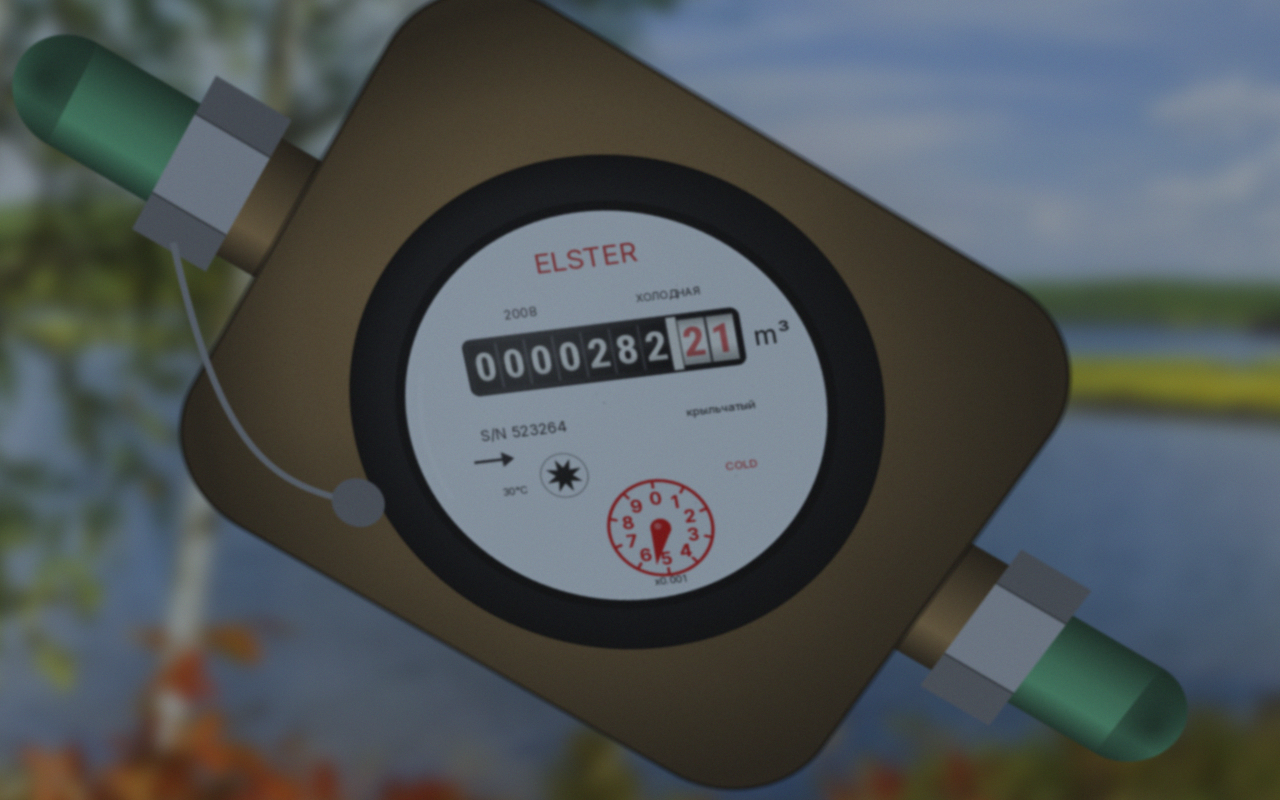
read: 282.215 m³
